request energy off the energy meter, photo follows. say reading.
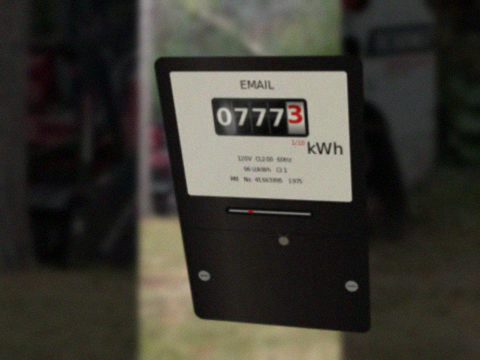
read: 777.3 kWh
